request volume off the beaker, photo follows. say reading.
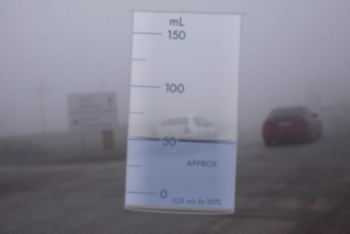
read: 50 mL
